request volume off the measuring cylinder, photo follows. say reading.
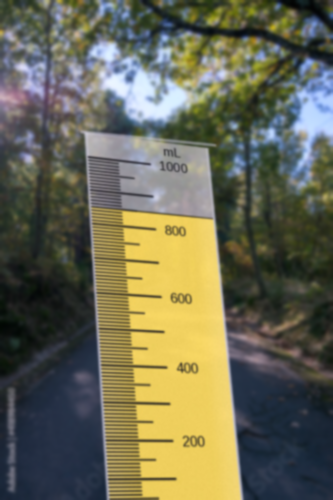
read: 850 mL
